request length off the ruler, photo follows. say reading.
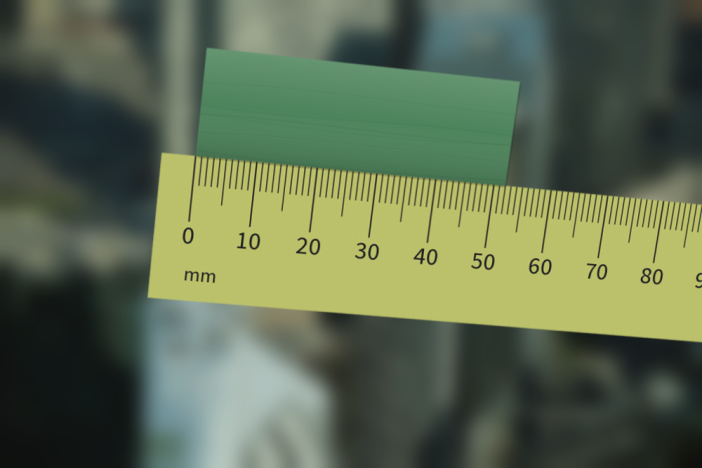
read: 52 mm
